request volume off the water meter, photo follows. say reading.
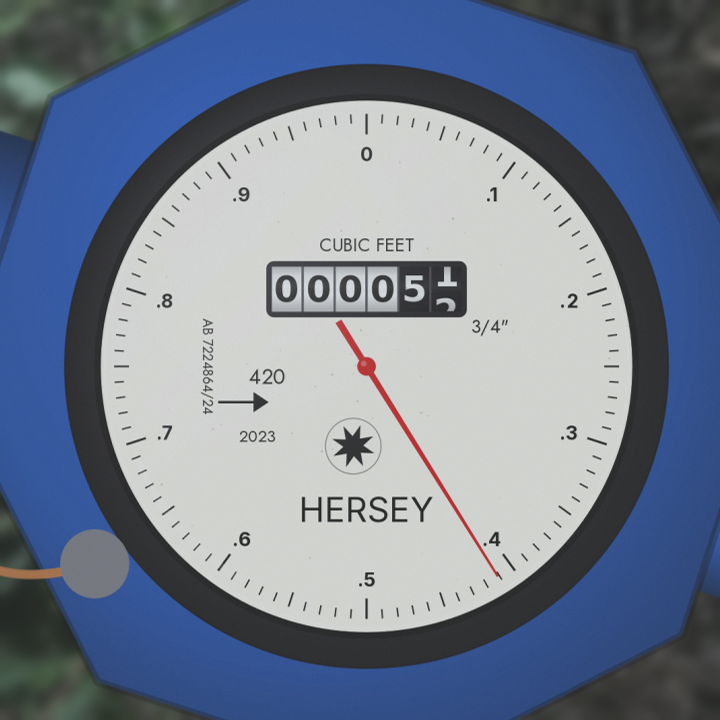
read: 51.41 ft³
